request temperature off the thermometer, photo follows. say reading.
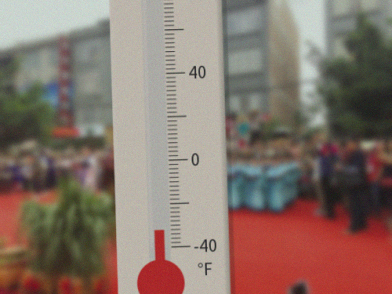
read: -32 °F
